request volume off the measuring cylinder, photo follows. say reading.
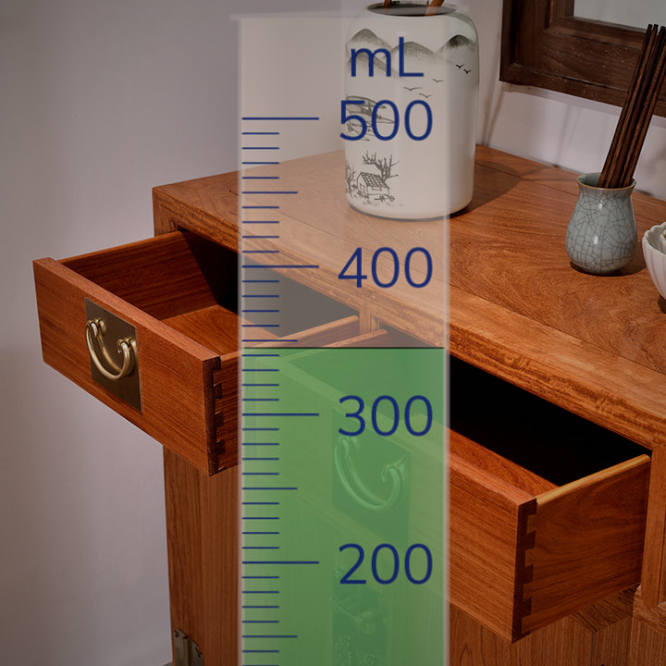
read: 345 mL
